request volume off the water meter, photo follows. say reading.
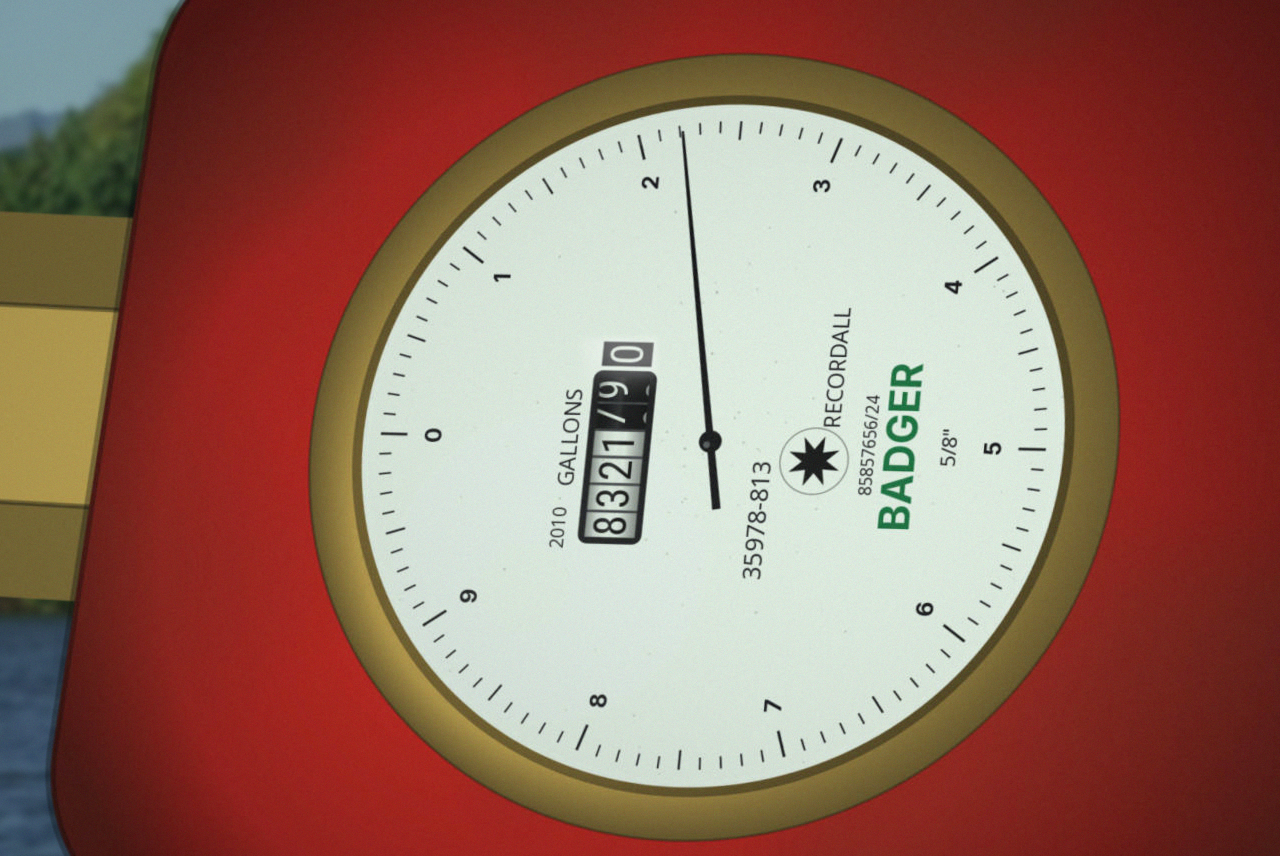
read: 8321792.2 gal
